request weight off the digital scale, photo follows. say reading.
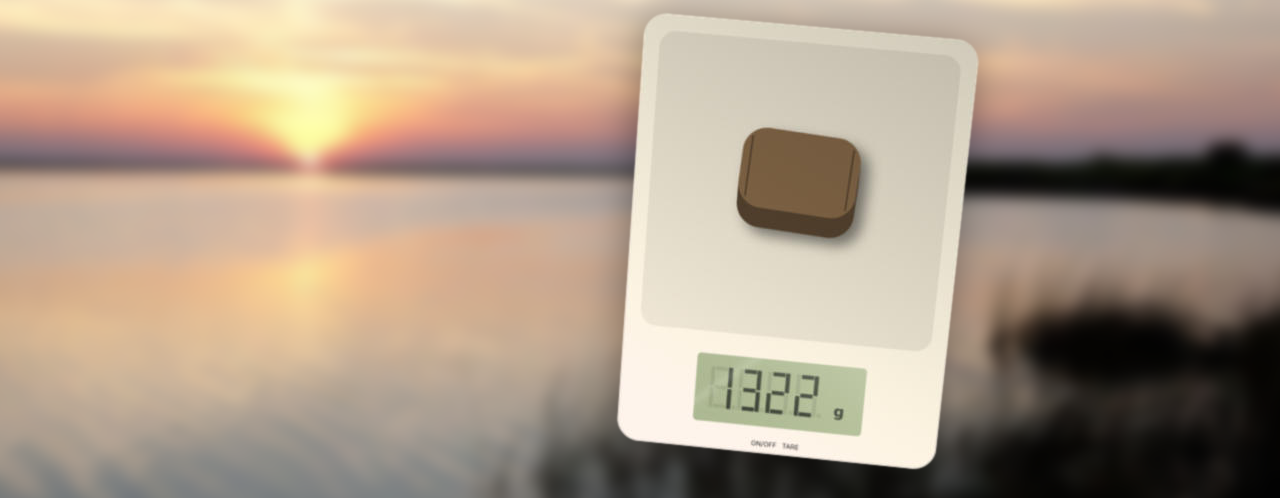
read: 1322 g
